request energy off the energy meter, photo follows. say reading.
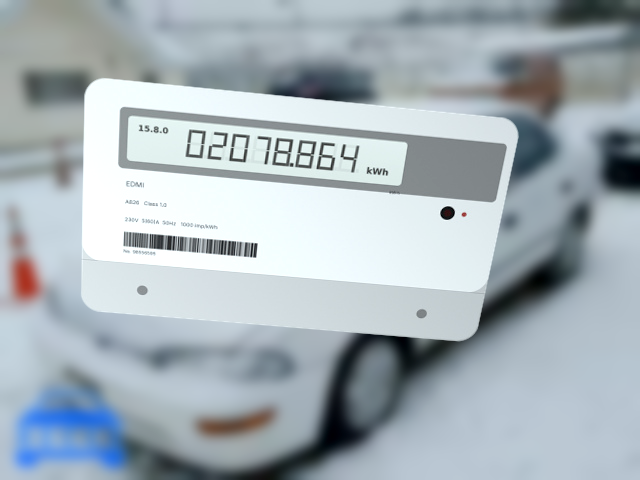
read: 2078.864 kWh
